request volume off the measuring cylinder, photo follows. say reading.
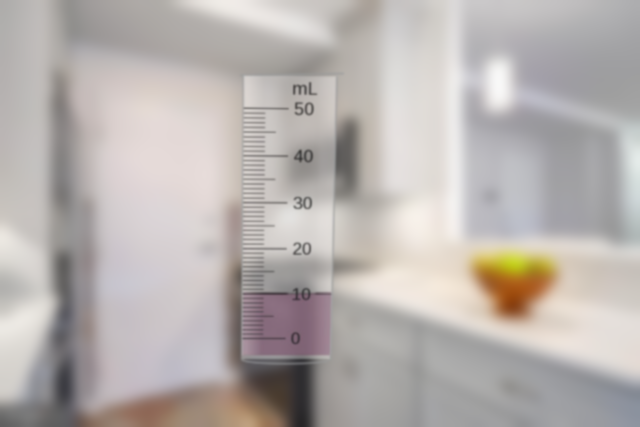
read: 10 mL
